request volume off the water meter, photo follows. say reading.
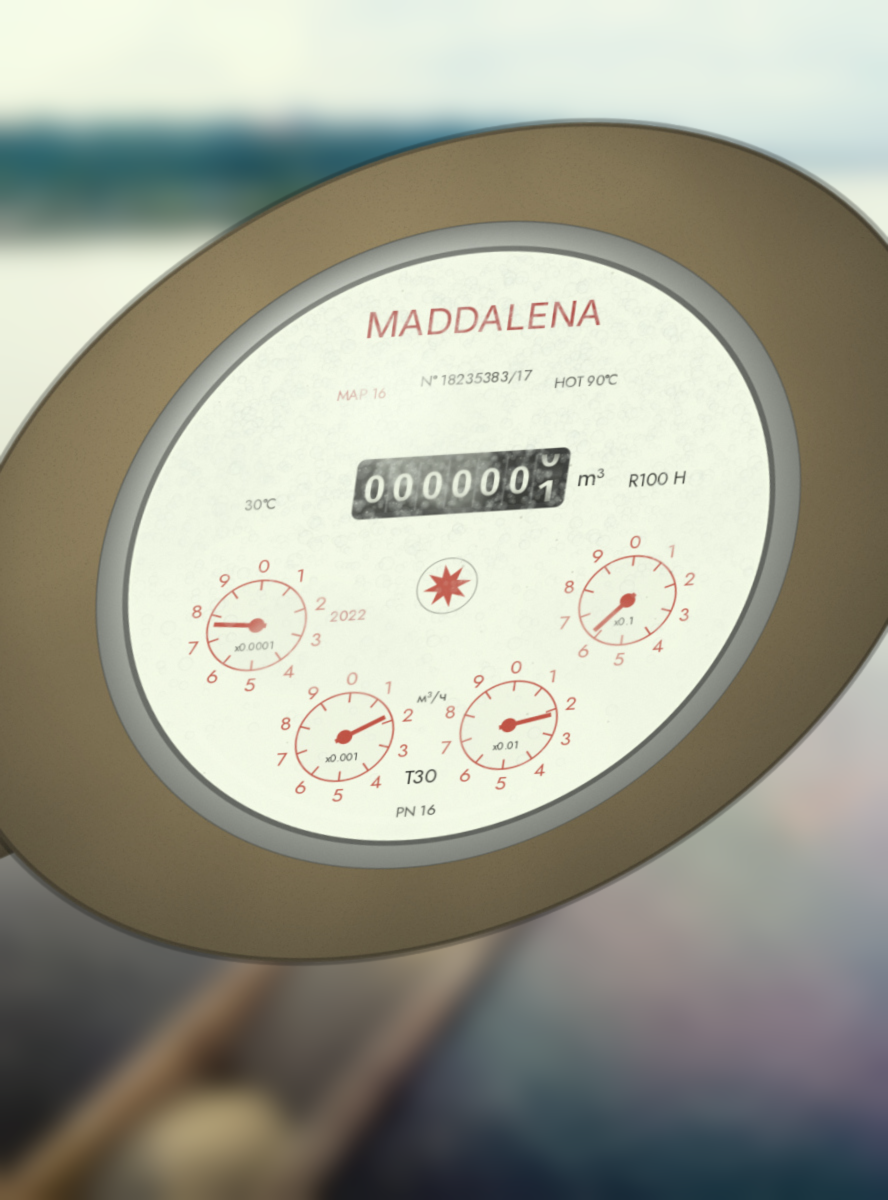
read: 0.6217 m³
